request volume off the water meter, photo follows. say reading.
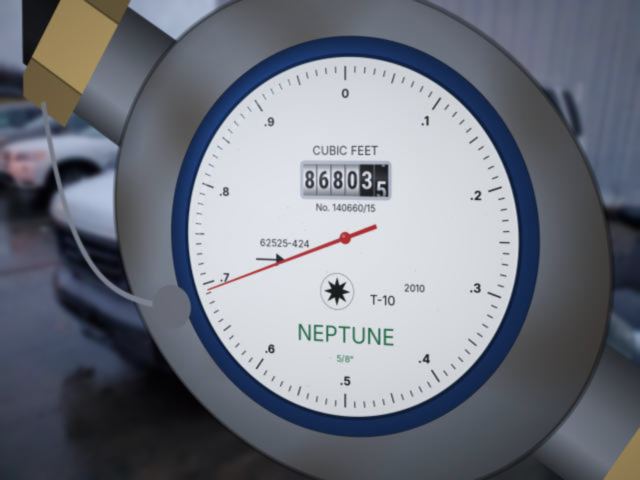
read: 868034.69 ft³
